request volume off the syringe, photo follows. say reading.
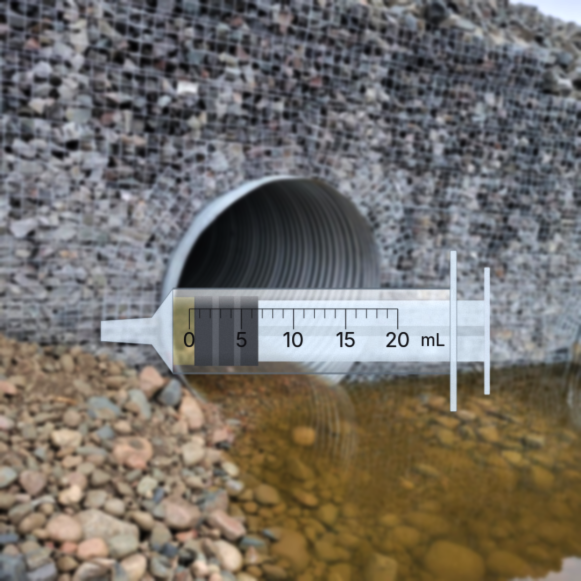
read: 0.5 mL
